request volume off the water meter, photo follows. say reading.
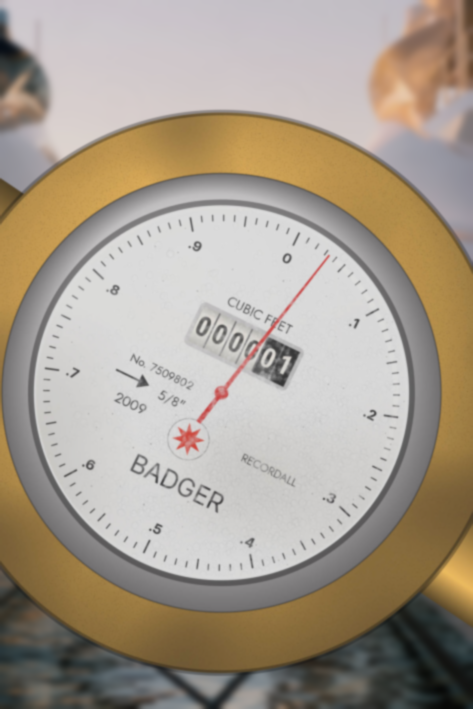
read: 1.03 ft³
